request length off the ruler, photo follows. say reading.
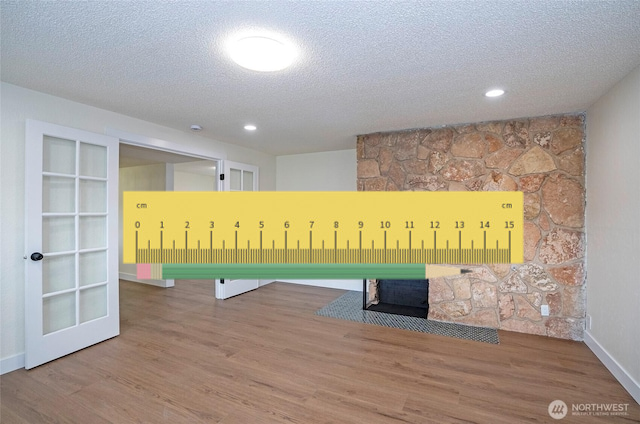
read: 13.5 cm
